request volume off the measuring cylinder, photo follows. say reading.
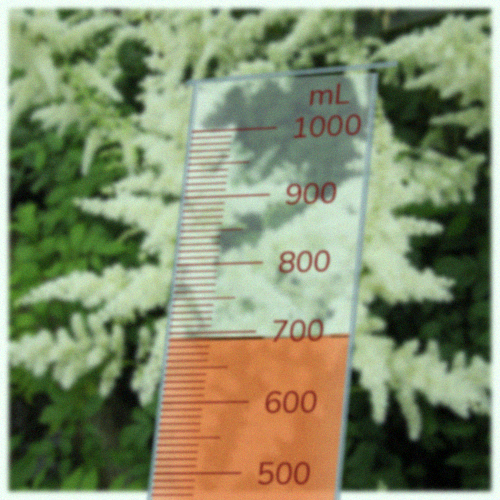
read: 690 mL
